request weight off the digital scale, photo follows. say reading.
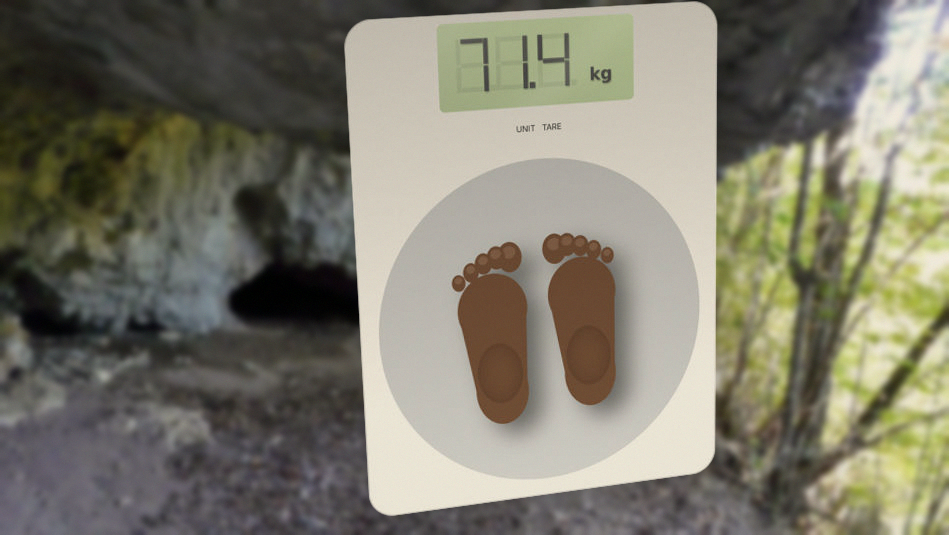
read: 71.4 kg
